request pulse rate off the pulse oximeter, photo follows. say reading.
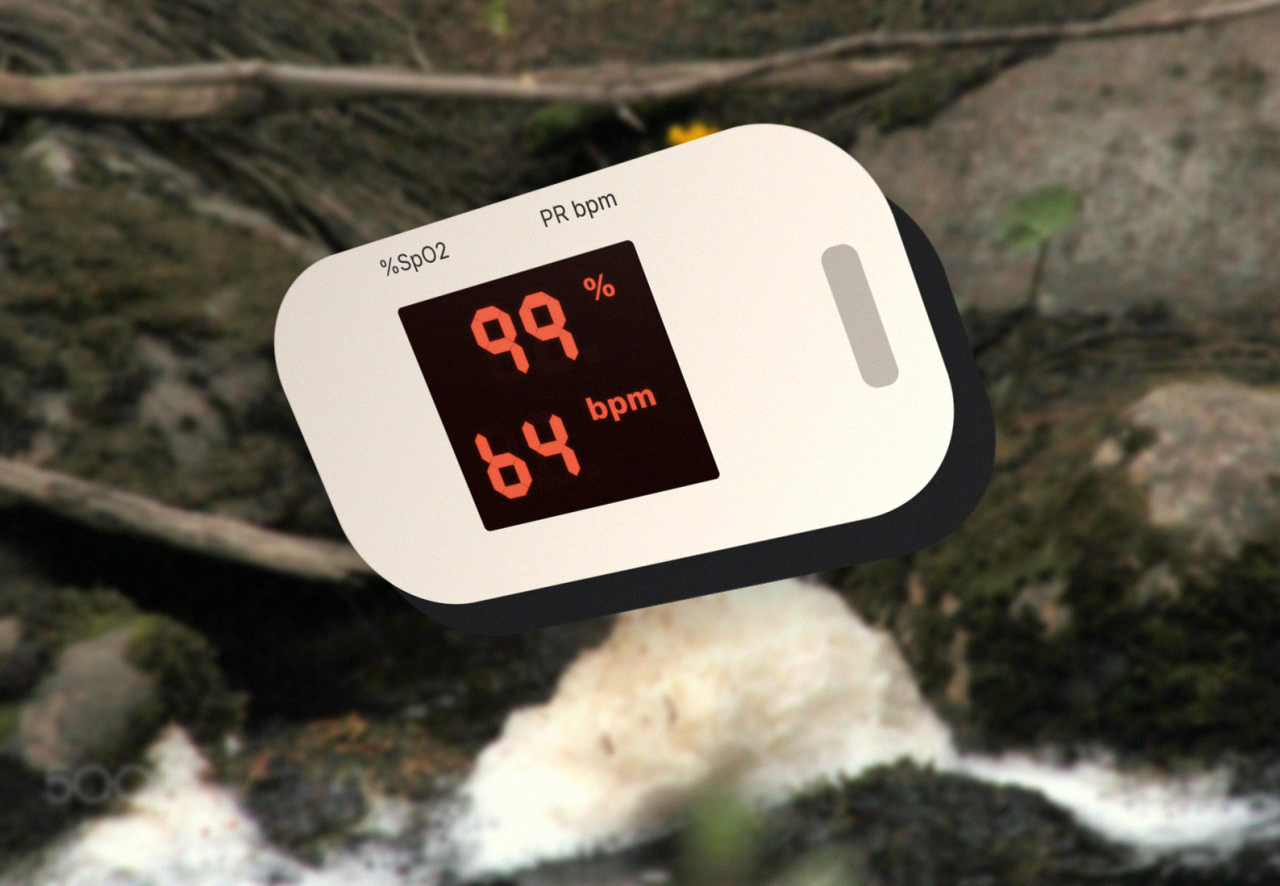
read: 64 bpm
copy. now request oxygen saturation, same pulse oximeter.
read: 99 %
